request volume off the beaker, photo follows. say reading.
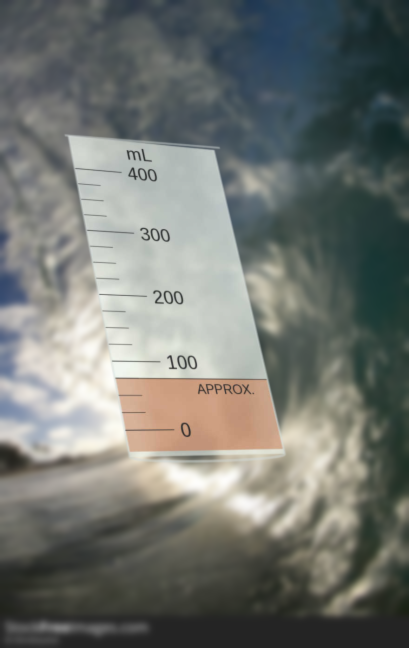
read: 75 mL
